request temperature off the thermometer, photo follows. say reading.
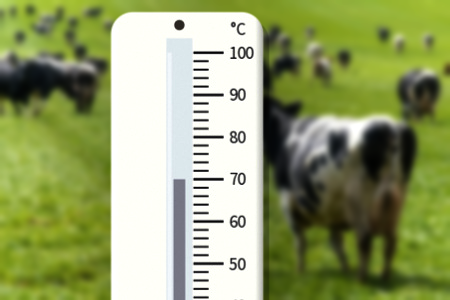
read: 70 °C
